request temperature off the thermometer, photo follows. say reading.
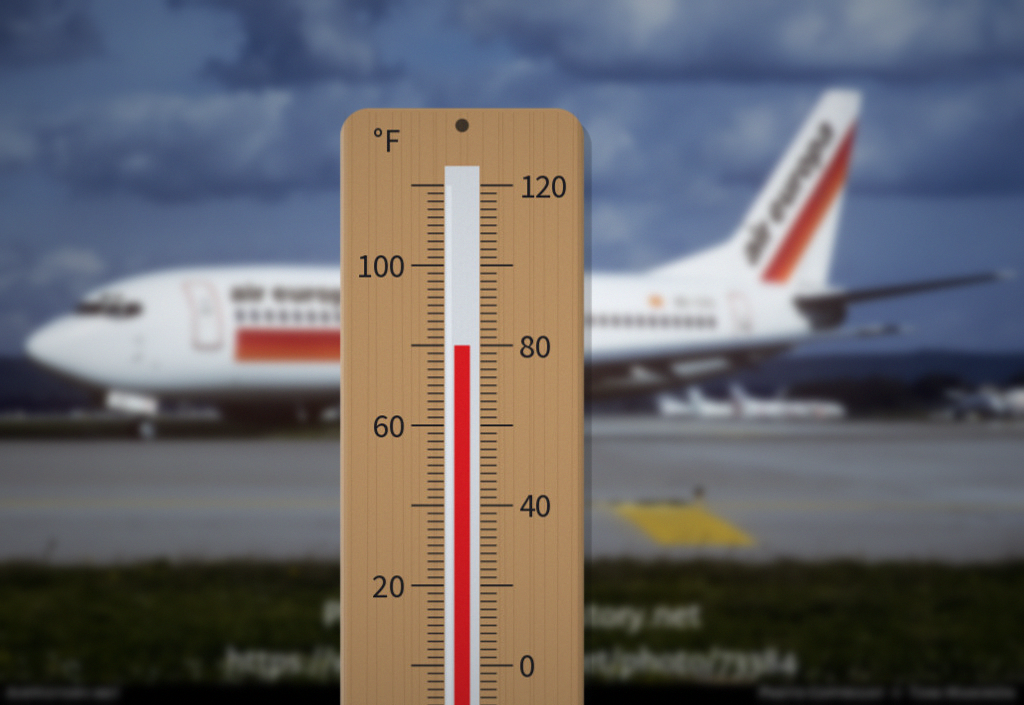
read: 80 °F
